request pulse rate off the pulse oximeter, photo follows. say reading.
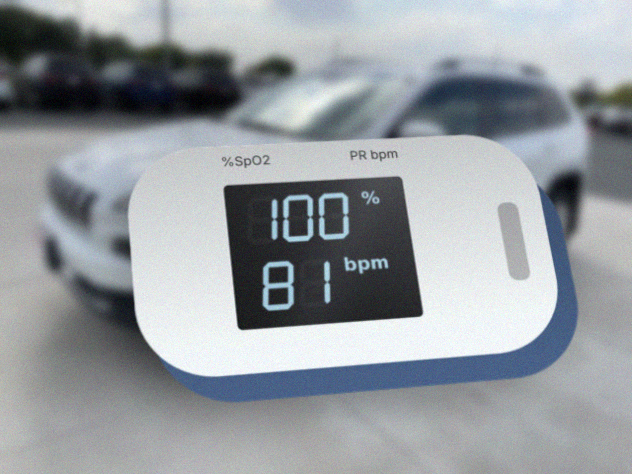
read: 81 bpm
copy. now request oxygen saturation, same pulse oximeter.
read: 100 %
